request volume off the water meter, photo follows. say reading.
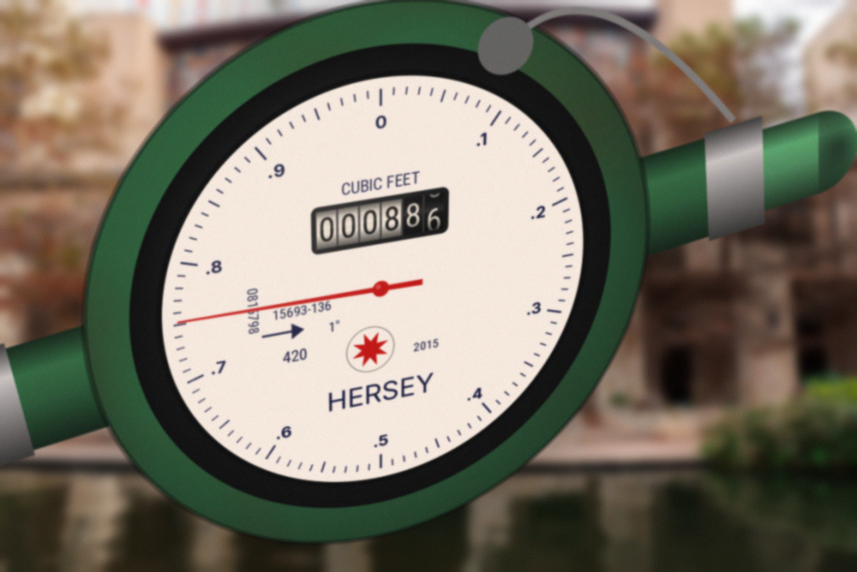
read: 885.75 ft³
